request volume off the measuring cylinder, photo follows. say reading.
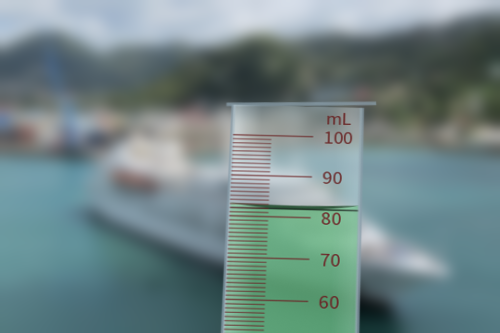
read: 82 mL
